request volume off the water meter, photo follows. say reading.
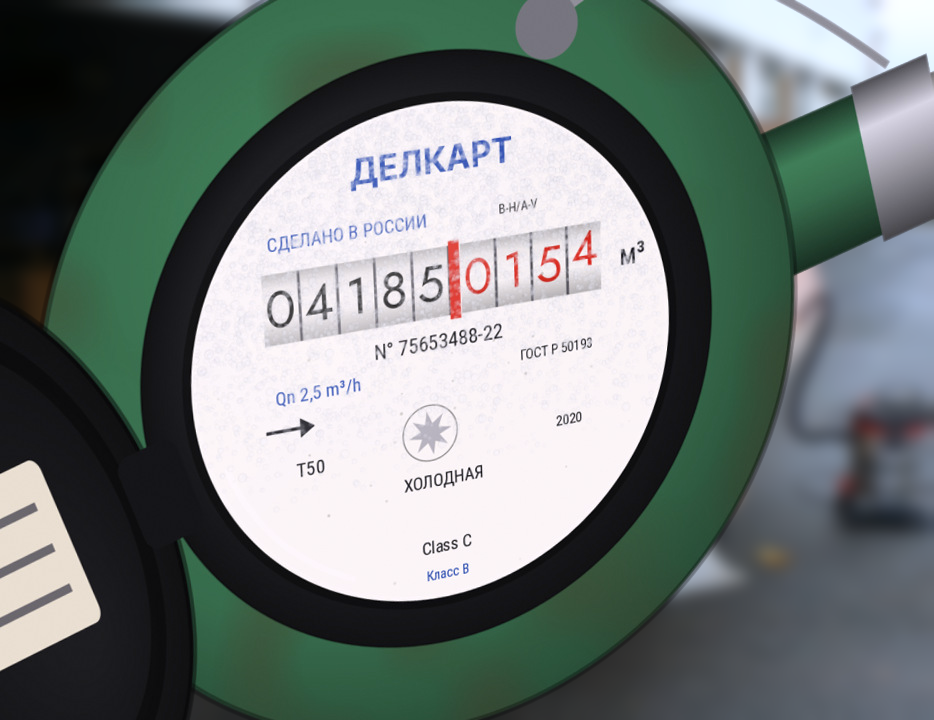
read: 4185.0154 m³
